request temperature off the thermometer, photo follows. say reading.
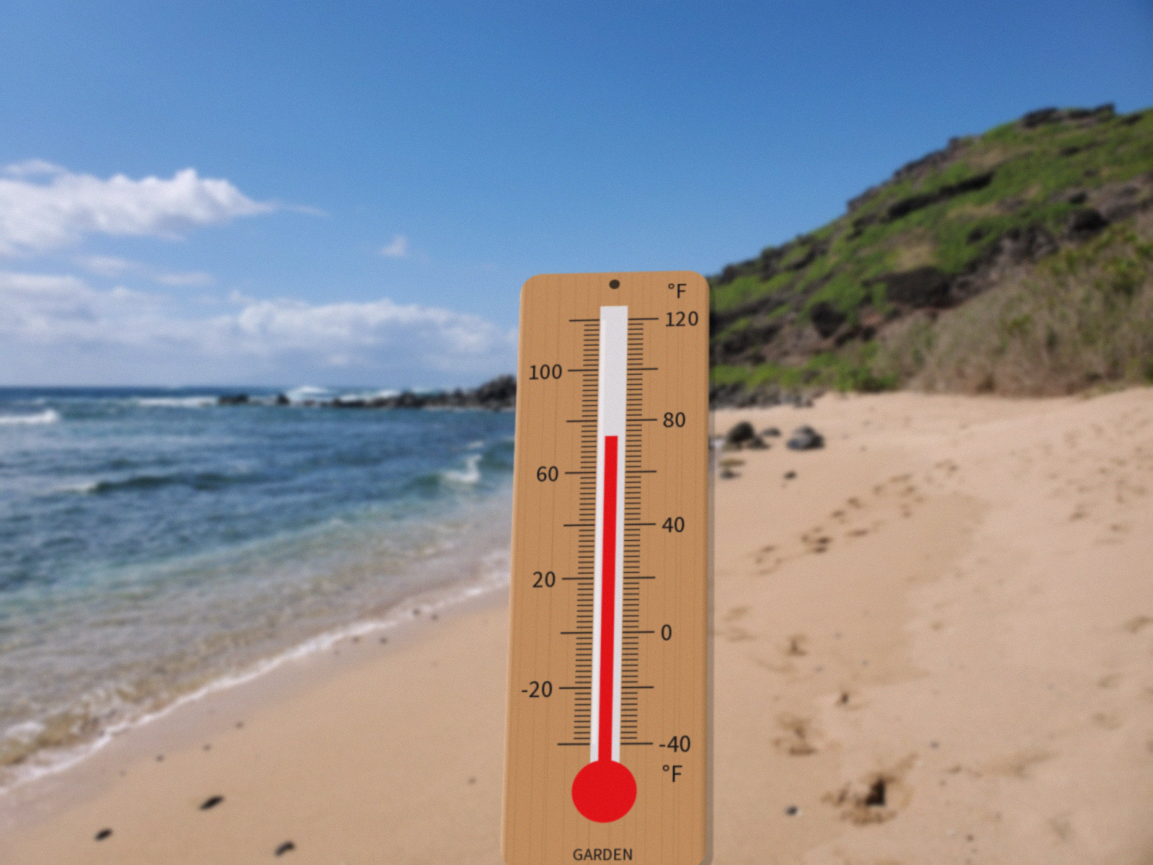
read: 74 °F
